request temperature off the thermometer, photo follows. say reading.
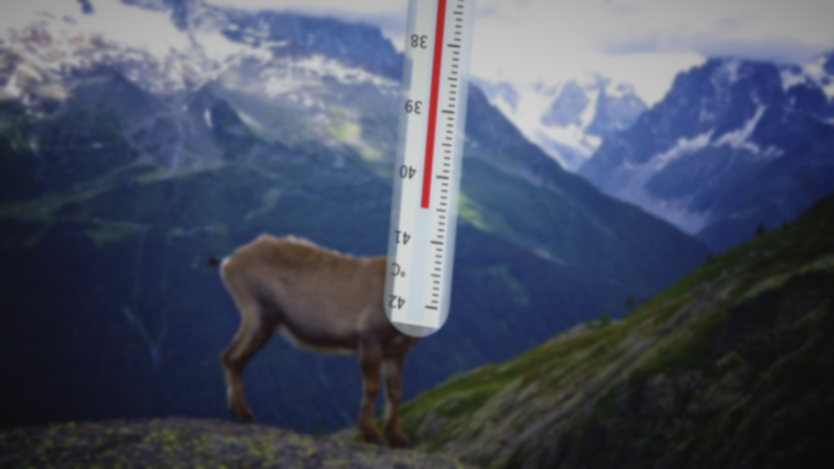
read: 40.5 °C
